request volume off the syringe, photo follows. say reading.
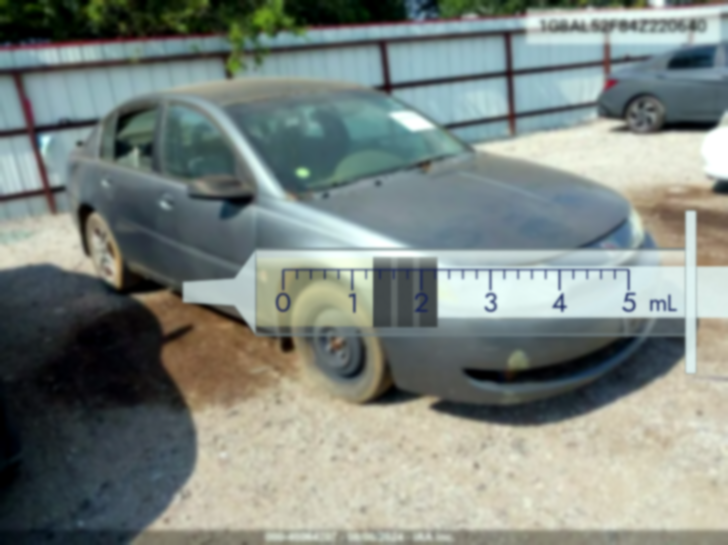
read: 1.3 mL
